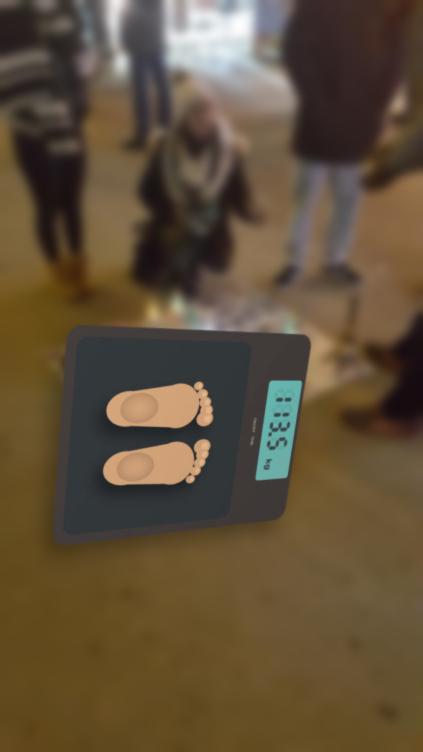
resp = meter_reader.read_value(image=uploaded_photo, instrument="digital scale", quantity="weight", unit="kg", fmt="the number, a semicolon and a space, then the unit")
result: 113.5; kg
